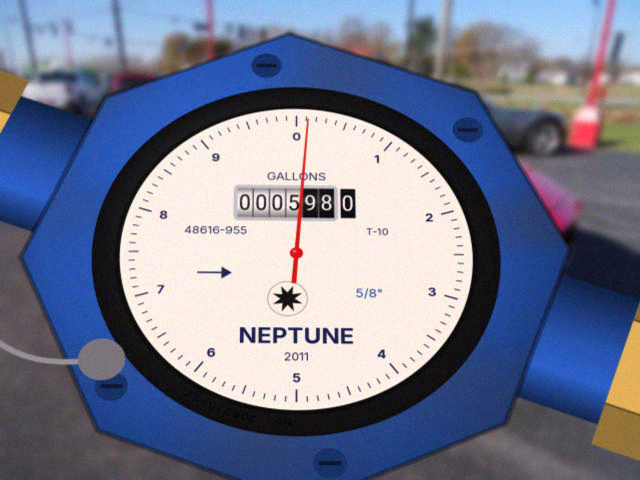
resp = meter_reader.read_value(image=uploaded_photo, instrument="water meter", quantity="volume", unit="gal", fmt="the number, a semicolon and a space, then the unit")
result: 5980.1; gal
